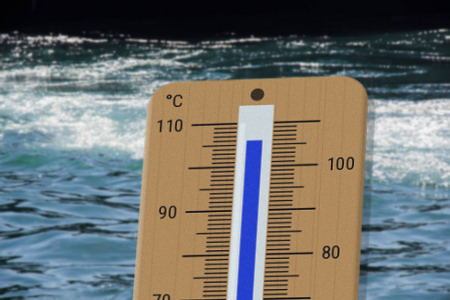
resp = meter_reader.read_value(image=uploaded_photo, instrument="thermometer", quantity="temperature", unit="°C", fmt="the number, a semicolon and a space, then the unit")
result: 106; °C
